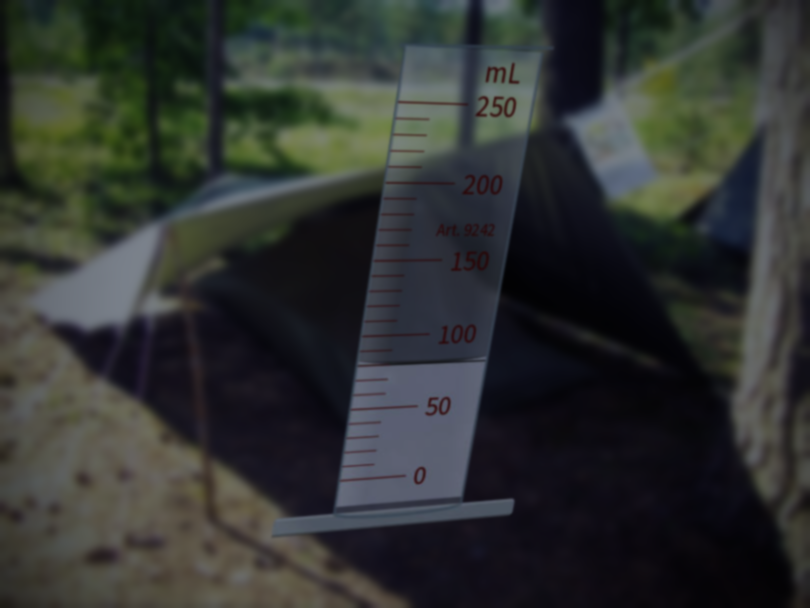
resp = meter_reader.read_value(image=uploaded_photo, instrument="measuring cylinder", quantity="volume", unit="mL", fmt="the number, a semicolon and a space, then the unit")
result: 80; mL
